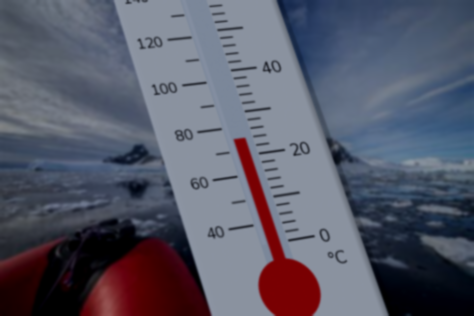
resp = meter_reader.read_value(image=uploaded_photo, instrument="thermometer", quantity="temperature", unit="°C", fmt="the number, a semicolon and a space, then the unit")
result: 24; °C
